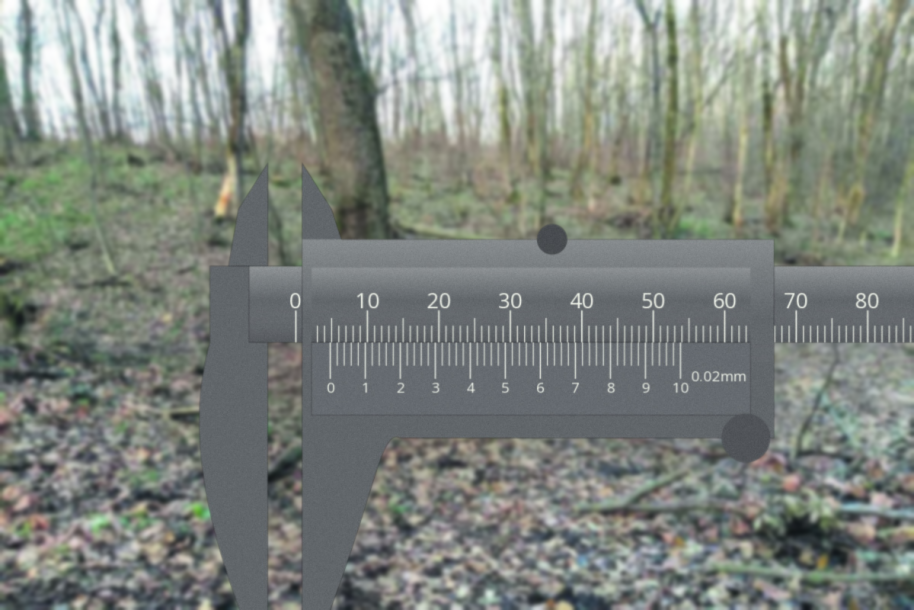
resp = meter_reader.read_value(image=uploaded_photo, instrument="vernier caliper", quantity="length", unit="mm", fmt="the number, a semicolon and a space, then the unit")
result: 4.8; mm
